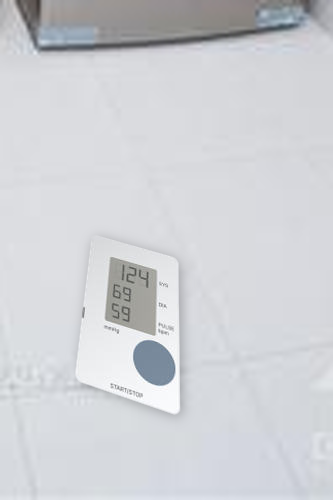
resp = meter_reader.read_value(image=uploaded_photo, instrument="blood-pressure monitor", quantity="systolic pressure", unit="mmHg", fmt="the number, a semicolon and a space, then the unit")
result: 124; mmHg
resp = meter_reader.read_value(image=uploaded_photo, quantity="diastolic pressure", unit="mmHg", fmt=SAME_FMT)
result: 69; mmHg
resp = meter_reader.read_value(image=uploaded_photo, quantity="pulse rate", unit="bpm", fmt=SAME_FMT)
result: 59; bpm
